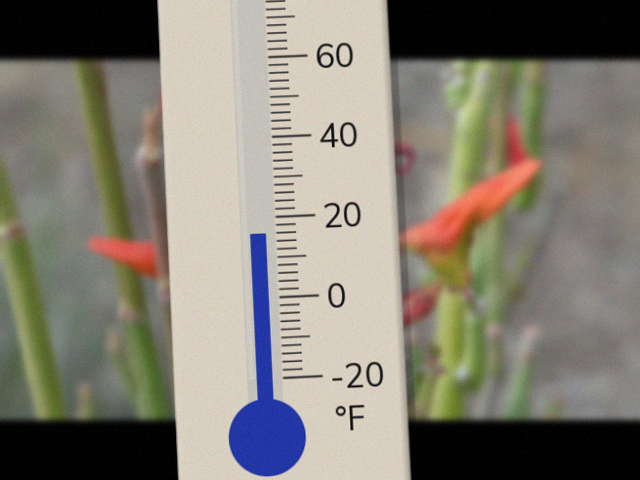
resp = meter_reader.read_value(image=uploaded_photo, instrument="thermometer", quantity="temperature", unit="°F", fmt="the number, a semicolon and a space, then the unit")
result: 16; °F
